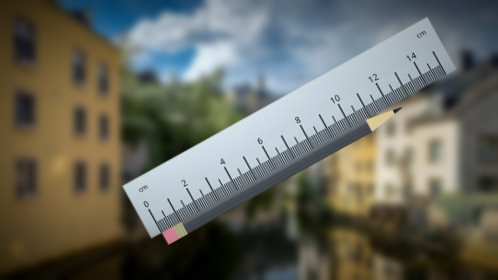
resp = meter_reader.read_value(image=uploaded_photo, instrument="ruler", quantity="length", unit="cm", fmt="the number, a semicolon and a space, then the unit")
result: 12.5; cm
